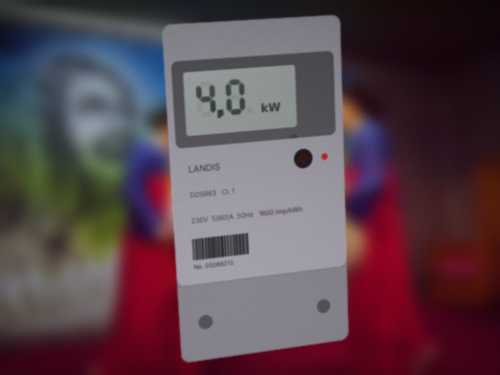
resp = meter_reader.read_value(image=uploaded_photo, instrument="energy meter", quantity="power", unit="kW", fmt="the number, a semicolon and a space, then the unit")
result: 4.0; kW
